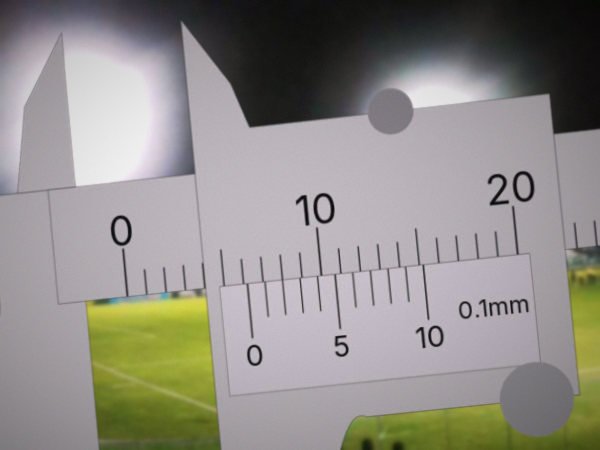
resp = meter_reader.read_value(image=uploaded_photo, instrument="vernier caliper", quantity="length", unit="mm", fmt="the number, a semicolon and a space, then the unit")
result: 6.2; mm
